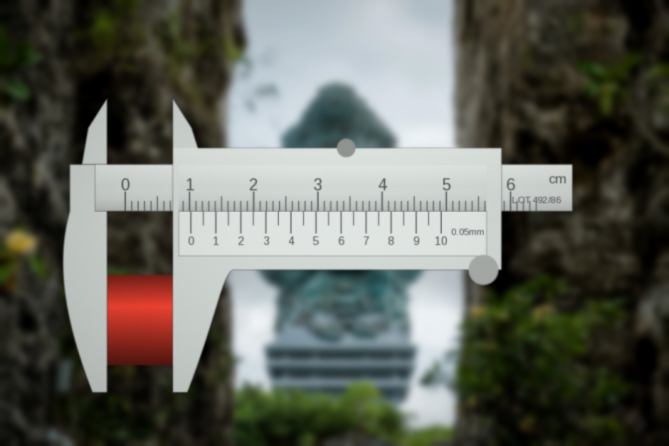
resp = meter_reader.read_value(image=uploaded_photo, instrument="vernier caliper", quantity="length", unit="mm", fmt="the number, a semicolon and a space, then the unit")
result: 10.2; mm
